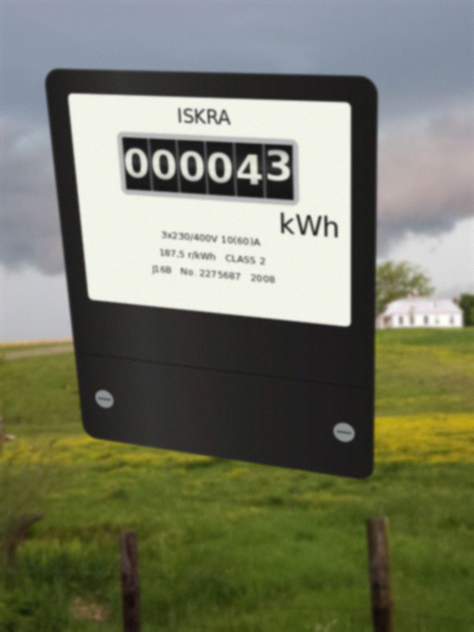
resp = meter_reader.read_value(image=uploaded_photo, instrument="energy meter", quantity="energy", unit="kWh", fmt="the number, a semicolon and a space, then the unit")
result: 43; kWh
